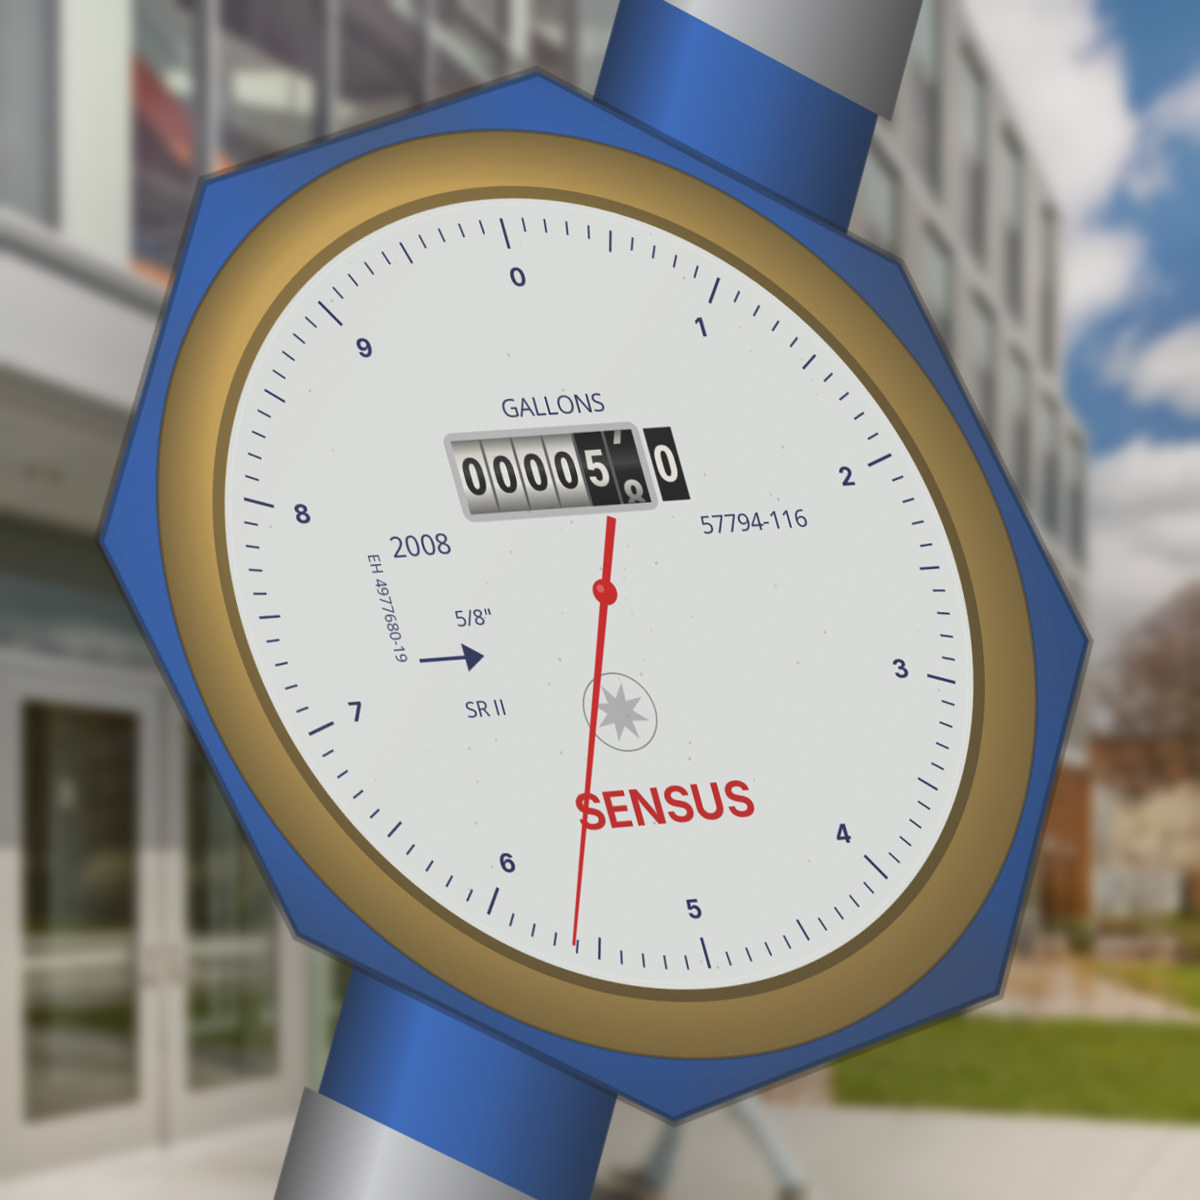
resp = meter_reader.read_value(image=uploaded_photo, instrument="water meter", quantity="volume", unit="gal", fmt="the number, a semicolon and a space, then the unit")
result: 575.6; gal
